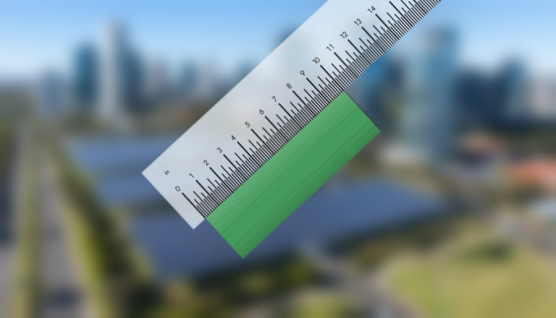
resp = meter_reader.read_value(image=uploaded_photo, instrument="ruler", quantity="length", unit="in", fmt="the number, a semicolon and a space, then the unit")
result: 10; in
